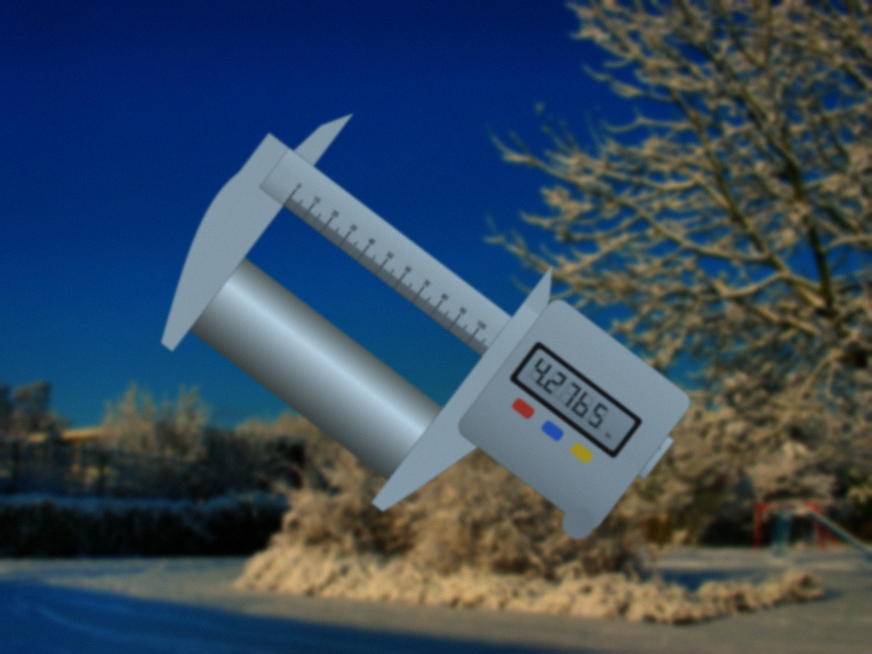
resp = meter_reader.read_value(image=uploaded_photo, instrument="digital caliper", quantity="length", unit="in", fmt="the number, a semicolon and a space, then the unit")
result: 4.2765; in
